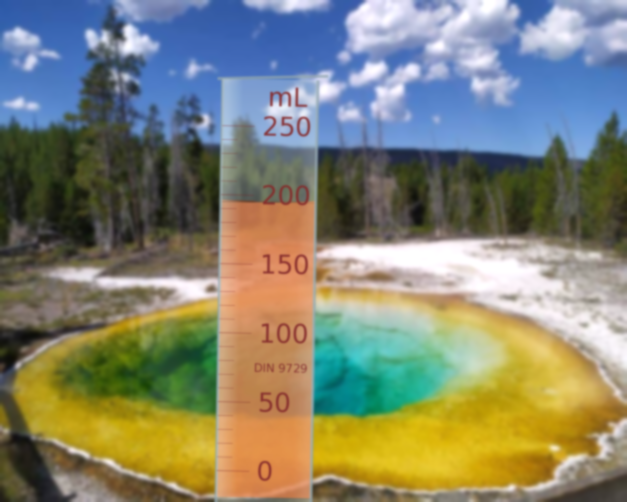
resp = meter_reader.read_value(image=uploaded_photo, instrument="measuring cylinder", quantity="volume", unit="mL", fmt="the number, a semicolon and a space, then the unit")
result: 195; mL
